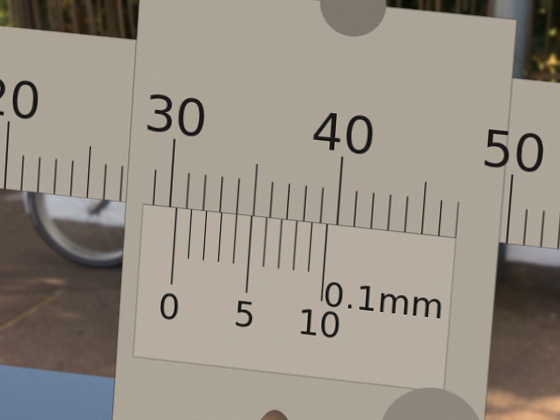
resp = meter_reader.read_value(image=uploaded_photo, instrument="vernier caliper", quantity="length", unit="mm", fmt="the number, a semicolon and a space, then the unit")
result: 30.4; mm
